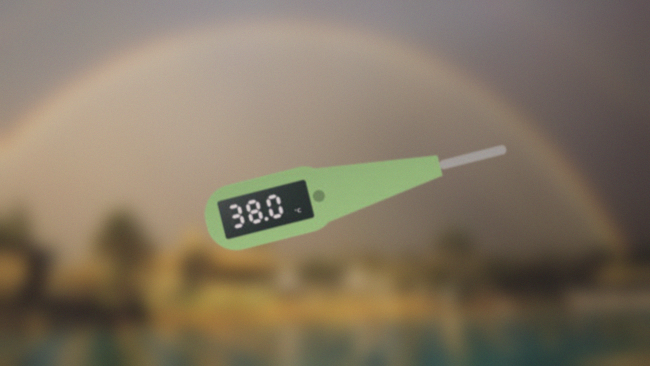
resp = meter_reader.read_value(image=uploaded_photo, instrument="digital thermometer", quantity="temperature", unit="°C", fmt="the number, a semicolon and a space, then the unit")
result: 38.0; °C
